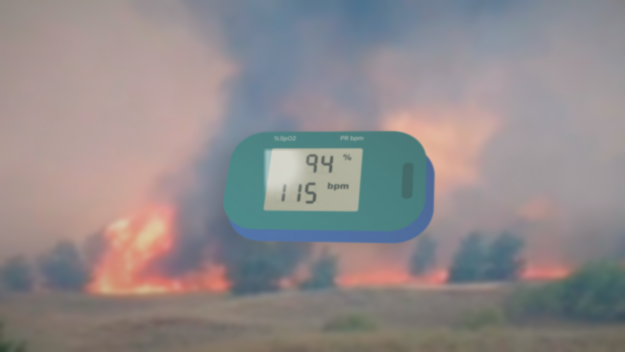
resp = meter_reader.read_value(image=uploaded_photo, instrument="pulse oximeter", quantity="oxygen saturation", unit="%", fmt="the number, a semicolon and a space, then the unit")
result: 94; %
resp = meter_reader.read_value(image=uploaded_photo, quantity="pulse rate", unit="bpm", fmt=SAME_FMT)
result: 115; bpm
